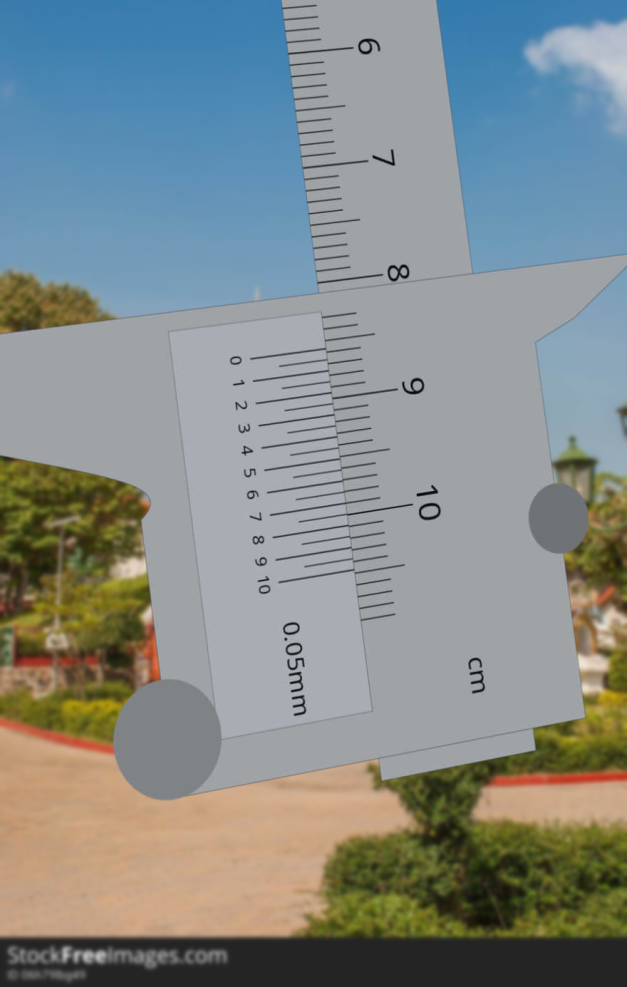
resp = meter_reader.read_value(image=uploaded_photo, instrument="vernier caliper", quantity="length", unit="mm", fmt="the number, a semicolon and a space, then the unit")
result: 85.7; mm
